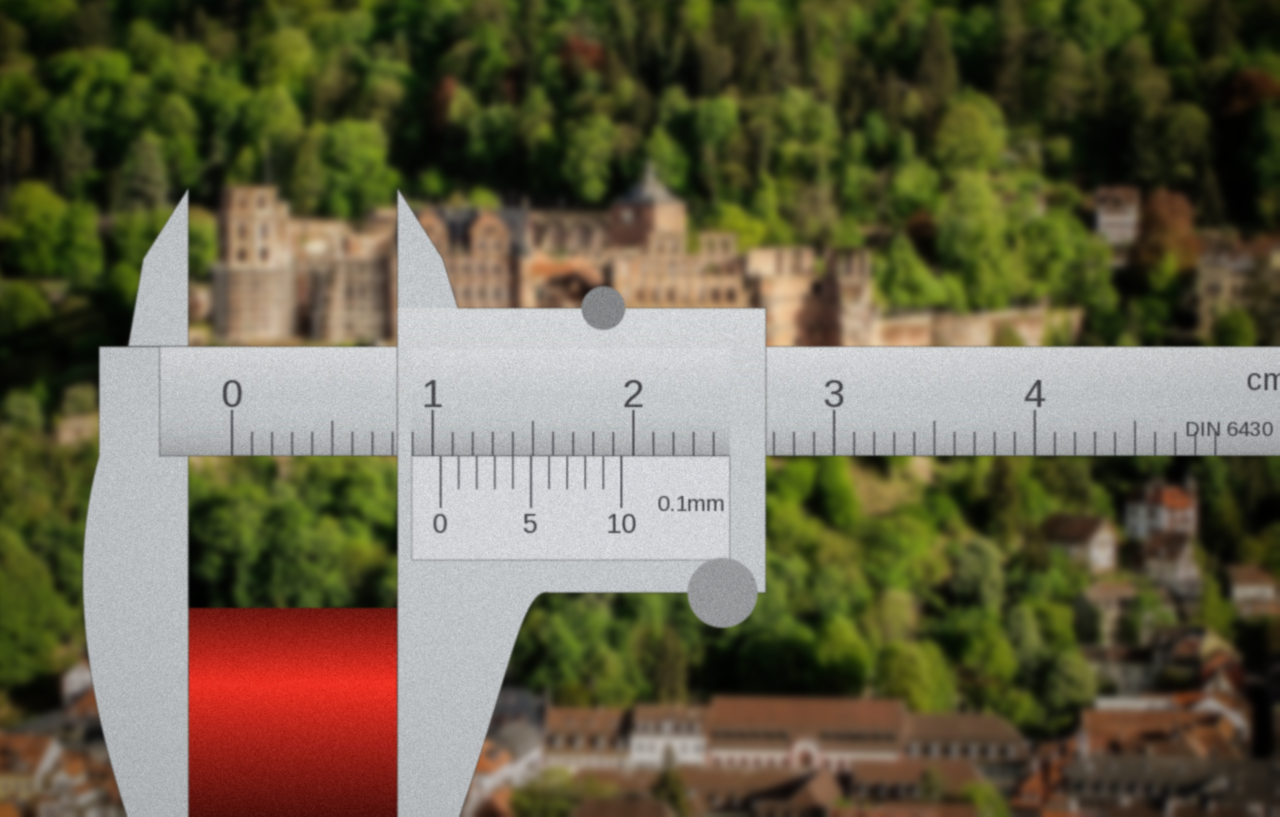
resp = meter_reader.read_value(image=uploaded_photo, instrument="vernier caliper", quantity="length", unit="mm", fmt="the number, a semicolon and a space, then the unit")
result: 10.4; mm
